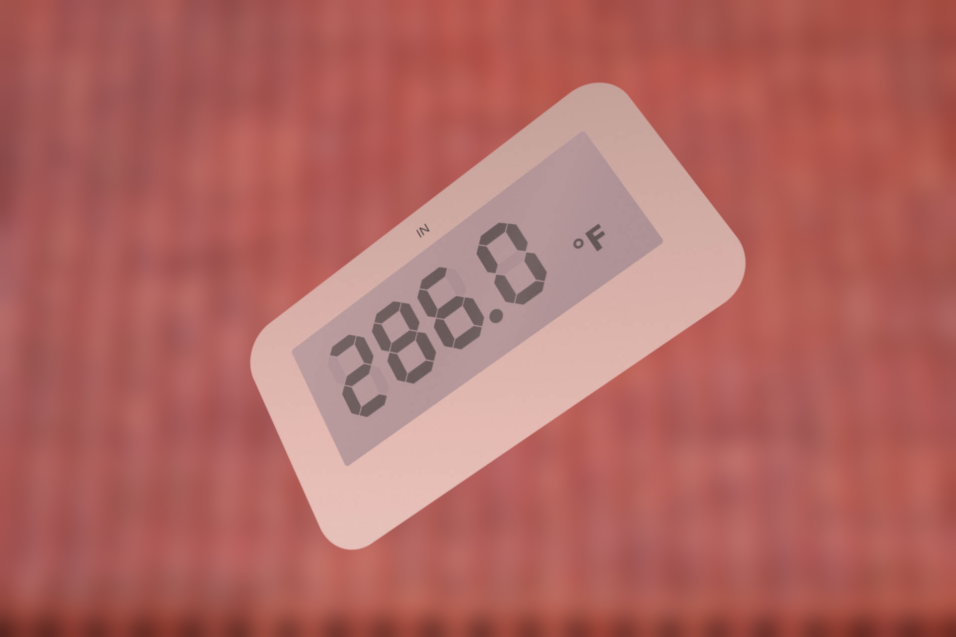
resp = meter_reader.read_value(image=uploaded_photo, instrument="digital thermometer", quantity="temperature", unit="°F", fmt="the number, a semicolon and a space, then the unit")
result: 286.0; °F
